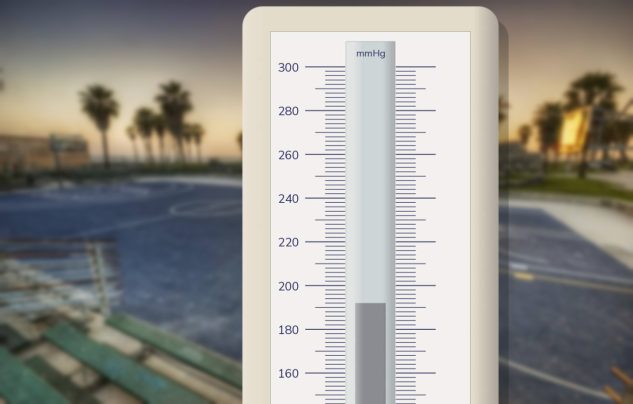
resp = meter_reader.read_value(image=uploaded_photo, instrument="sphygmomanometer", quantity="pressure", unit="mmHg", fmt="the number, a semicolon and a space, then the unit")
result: 192; mmHg
